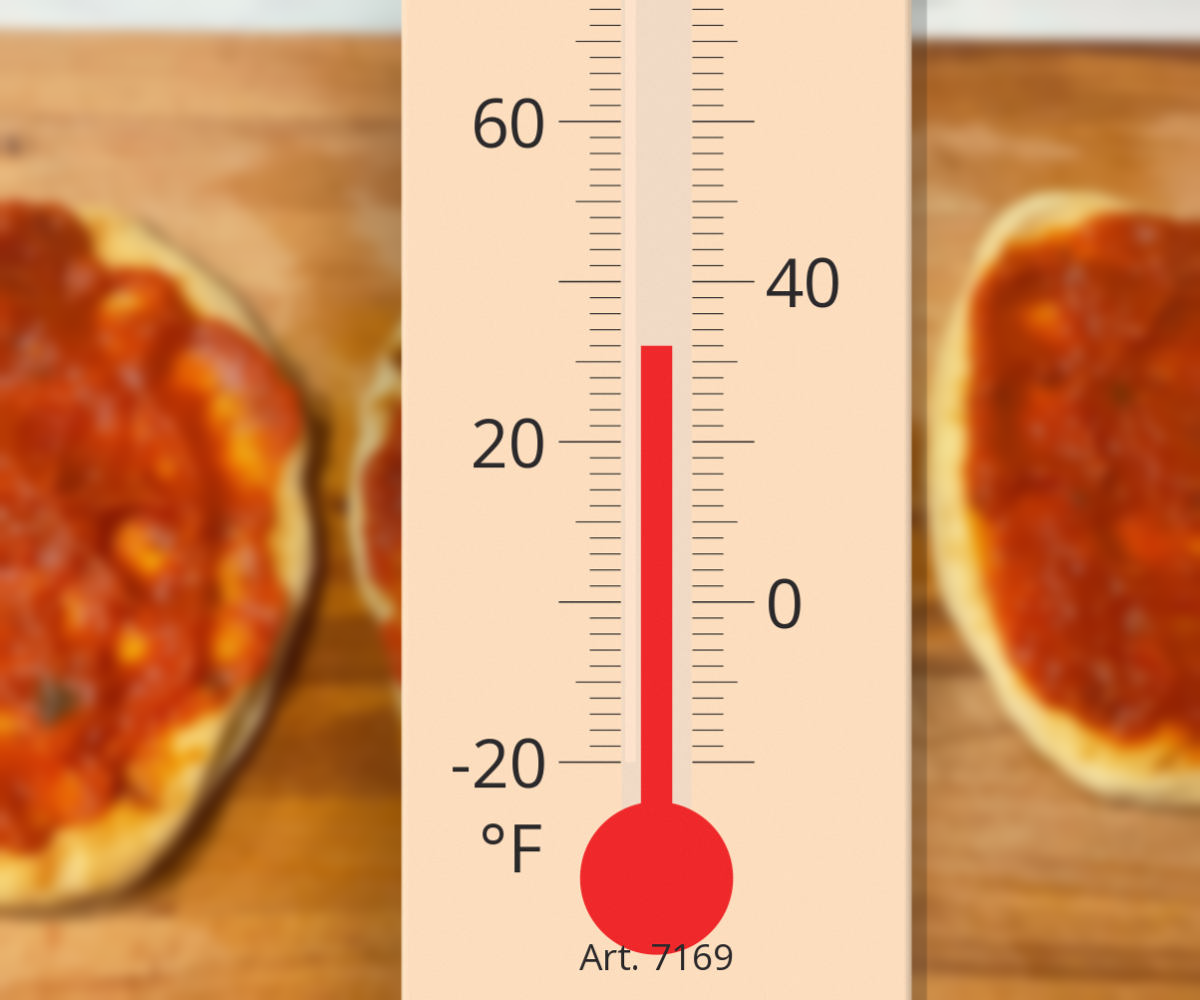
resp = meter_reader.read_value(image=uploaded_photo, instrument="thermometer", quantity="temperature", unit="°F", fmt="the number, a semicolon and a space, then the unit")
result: 32; °F
